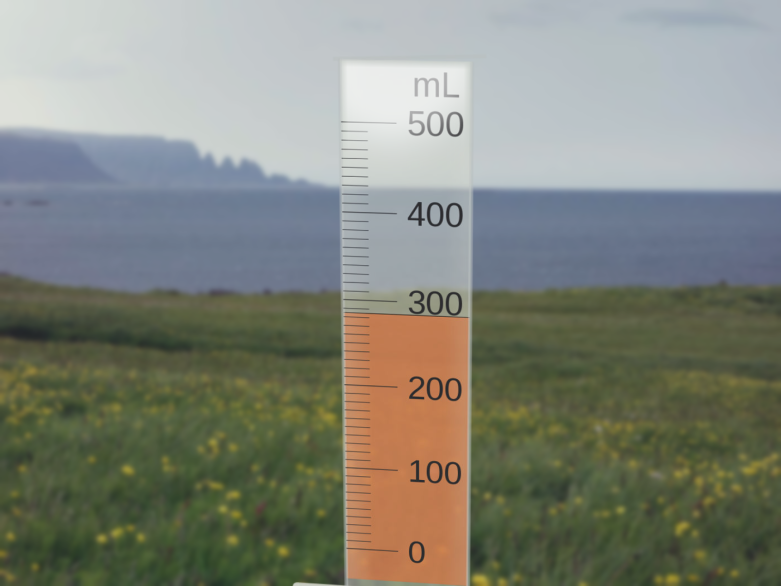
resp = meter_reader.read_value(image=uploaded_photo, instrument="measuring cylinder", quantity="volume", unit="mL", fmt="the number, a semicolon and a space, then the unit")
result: 285; mL
